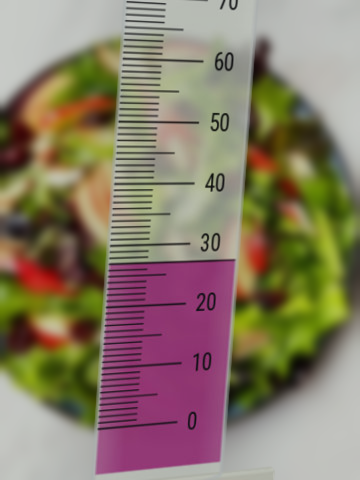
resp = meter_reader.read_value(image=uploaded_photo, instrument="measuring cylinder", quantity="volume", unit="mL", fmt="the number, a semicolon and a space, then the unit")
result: 27; mL
